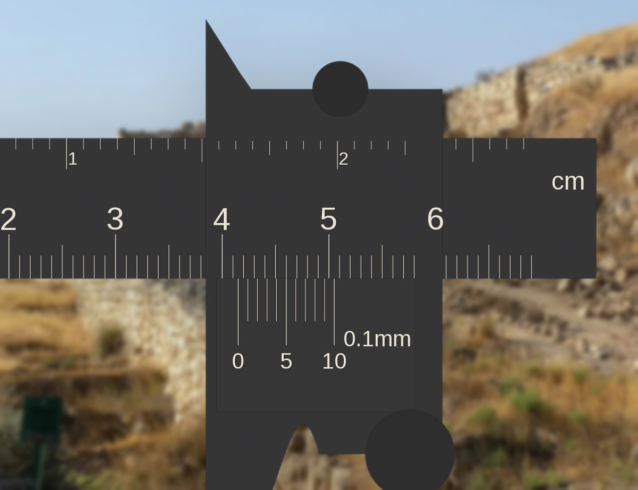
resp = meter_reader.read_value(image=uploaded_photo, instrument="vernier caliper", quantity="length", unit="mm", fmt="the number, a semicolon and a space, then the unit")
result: 41.5; mm
